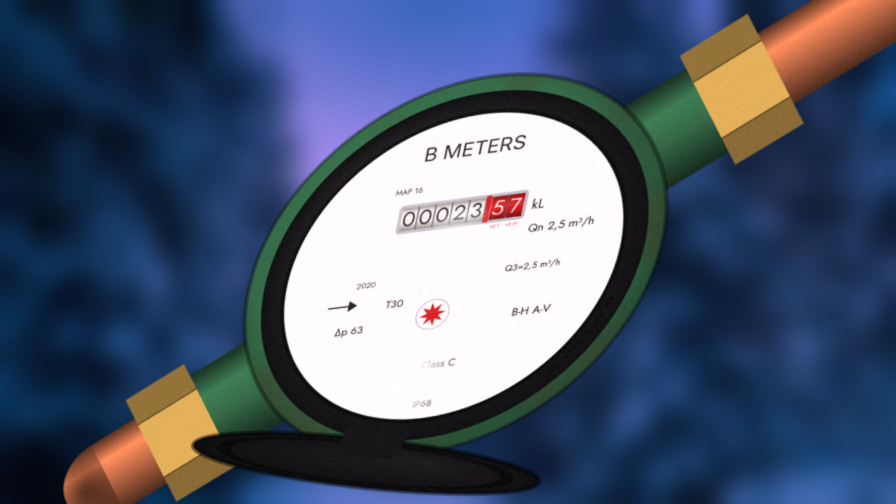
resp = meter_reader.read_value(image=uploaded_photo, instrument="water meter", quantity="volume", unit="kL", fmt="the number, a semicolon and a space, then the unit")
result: 23.57; kL
